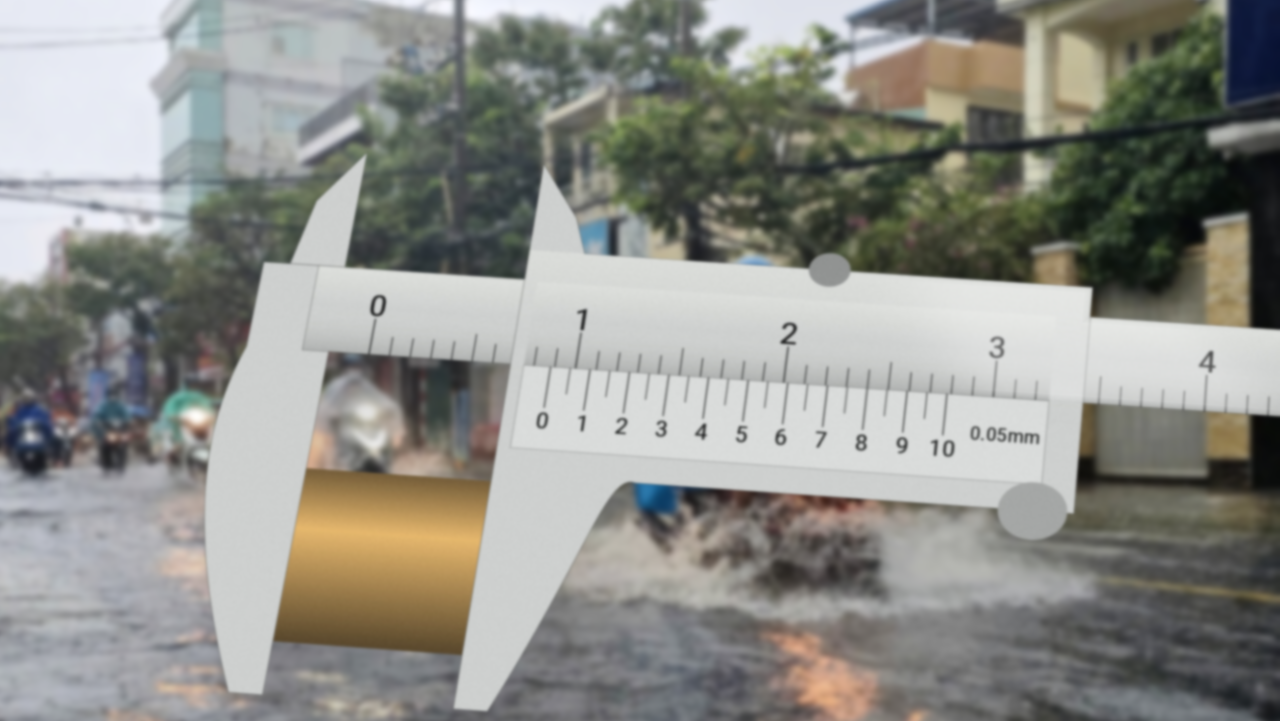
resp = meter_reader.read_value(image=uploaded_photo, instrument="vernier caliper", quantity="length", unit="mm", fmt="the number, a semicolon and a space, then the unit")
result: 8.8; mm
